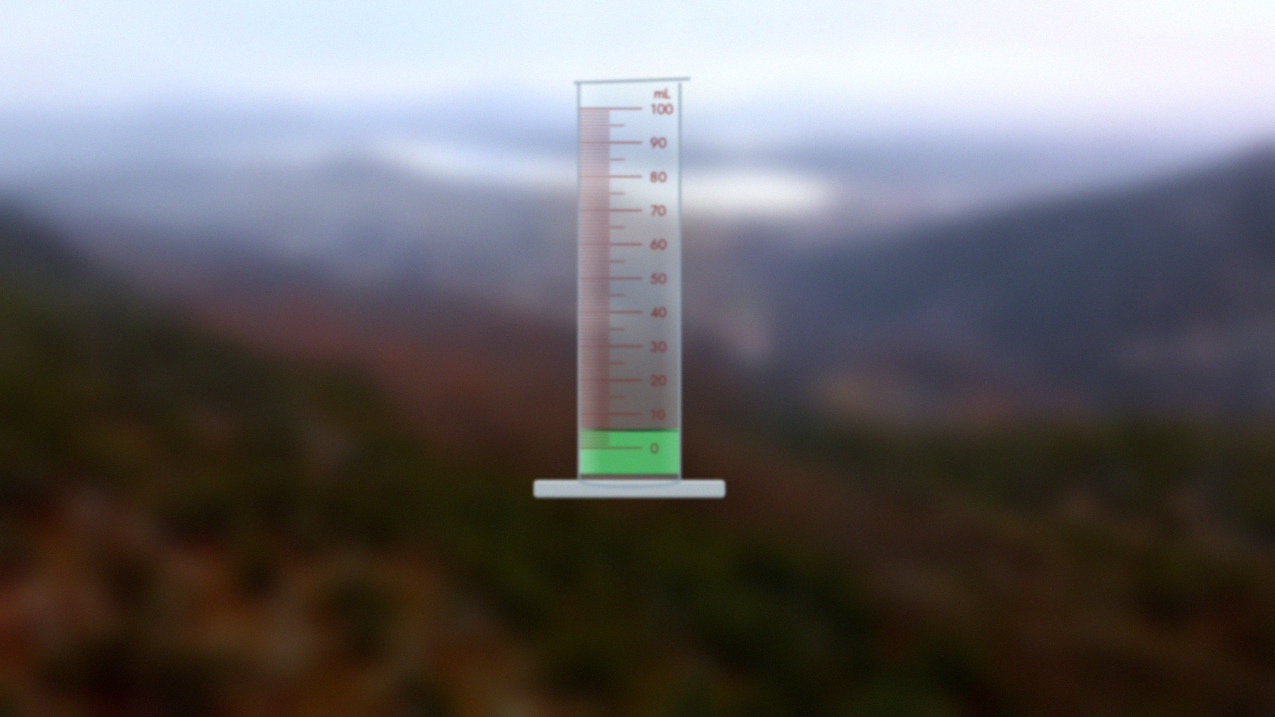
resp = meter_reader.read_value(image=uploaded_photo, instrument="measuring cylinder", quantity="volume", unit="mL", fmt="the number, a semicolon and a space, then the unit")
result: 5; mL
